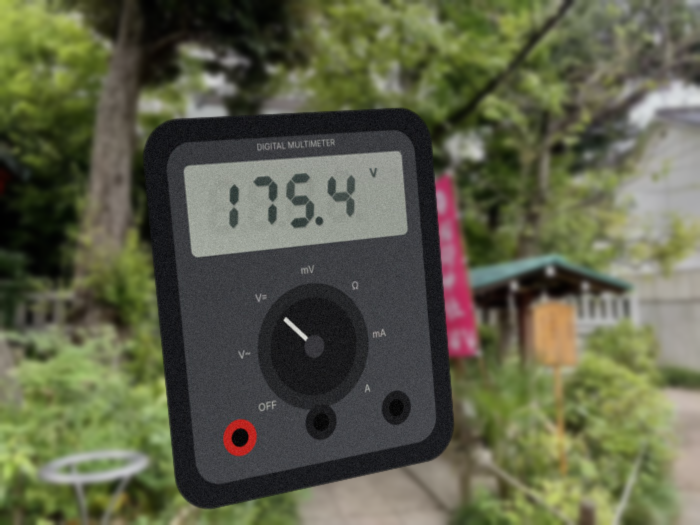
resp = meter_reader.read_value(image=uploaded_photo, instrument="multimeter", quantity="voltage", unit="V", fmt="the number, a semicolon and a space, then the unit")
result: 175.4; V
